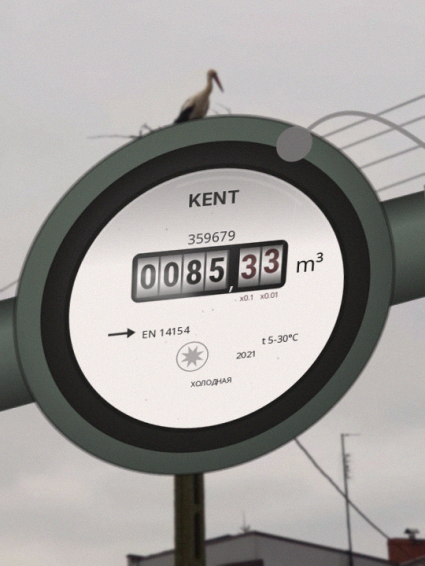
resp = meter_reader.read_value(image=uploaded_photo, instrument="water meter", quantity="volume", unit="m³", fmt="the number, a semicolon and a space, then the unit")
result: 85.33; m³
